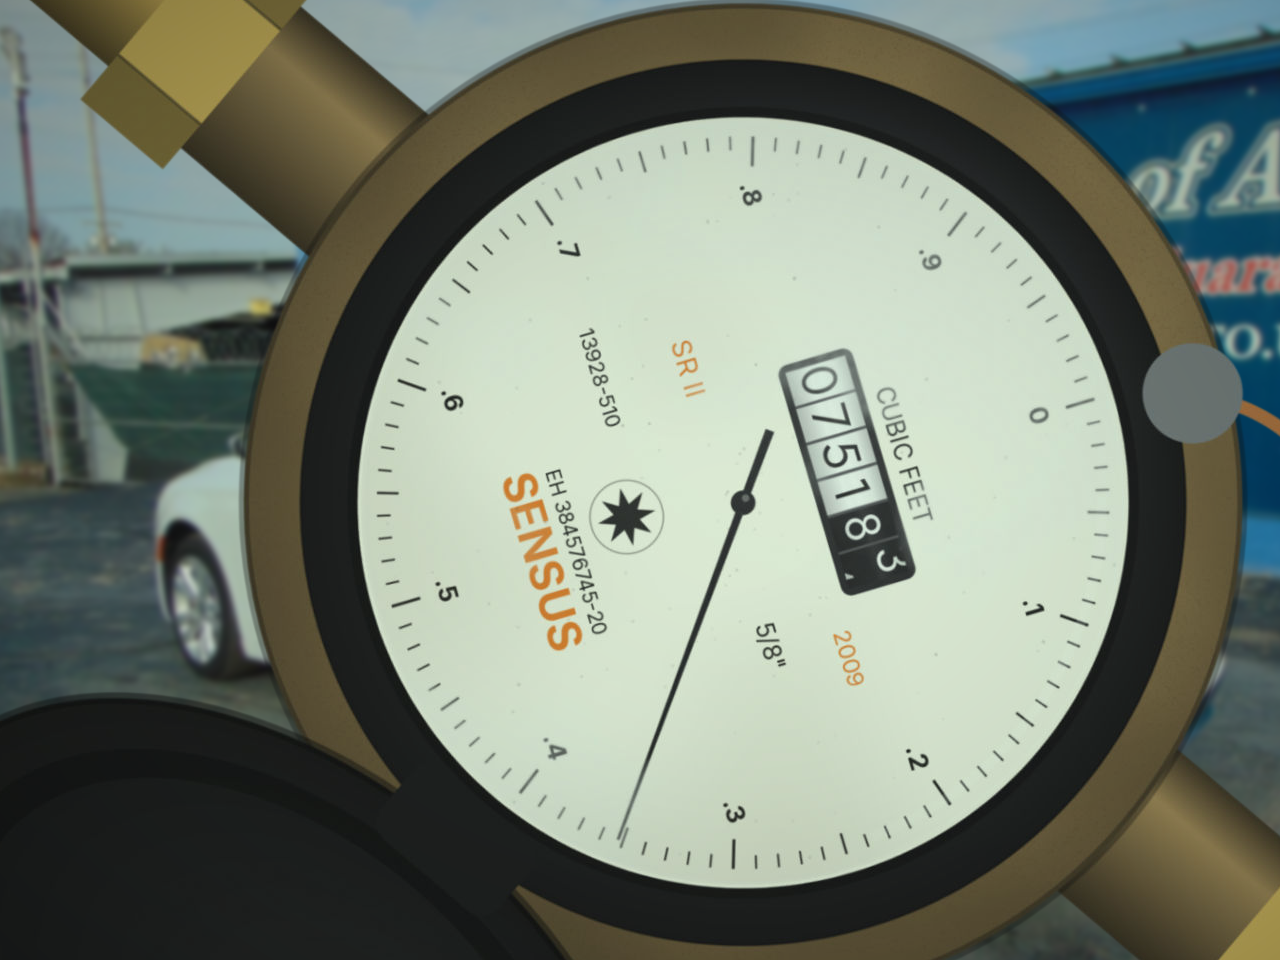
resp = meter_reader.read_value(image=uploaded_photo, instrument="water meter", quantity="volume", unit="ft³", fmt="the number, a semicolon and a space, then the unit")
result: 75183.35; ft³
